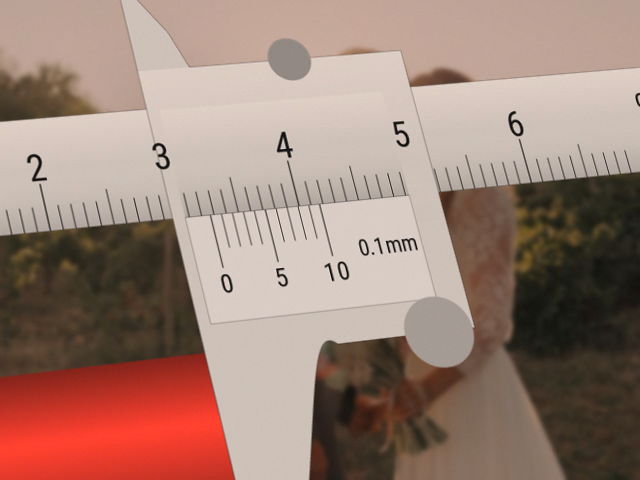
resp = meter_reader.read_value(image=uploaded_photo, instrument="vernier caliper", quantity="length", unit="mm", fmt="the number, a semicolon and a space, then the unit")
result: 32.7; mm
